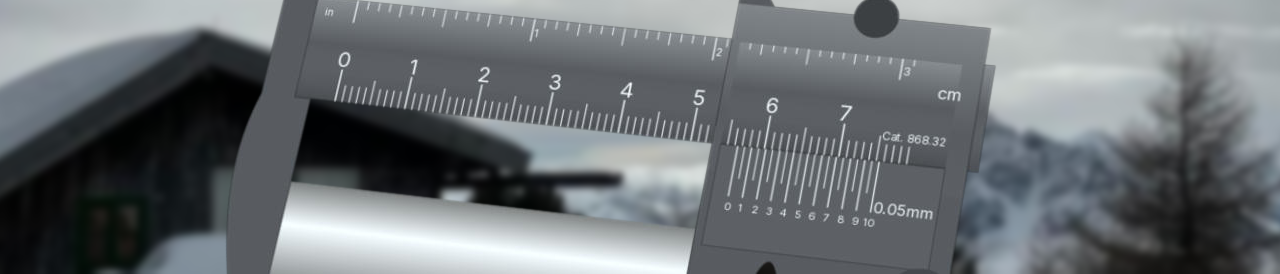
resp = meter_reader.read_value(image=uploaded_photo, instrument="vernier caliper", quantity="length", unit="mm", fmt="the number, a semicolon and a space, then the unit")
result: 56.4; mm
